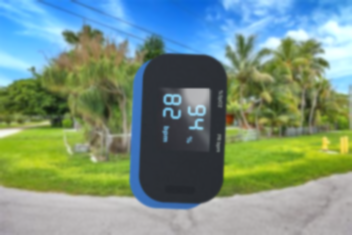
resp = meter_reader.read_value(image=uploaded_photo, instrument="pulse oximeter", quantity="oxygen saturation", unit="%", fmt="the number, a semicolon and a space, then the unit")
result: 94; %
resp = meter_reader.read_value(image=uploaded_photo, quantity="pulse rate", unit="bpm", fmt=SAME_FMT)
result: 82; bpm
